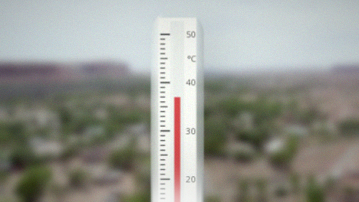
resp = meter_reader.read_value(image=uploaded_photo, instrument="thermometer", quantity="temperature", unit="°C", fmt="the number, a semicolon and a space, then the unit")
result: 37; °C
